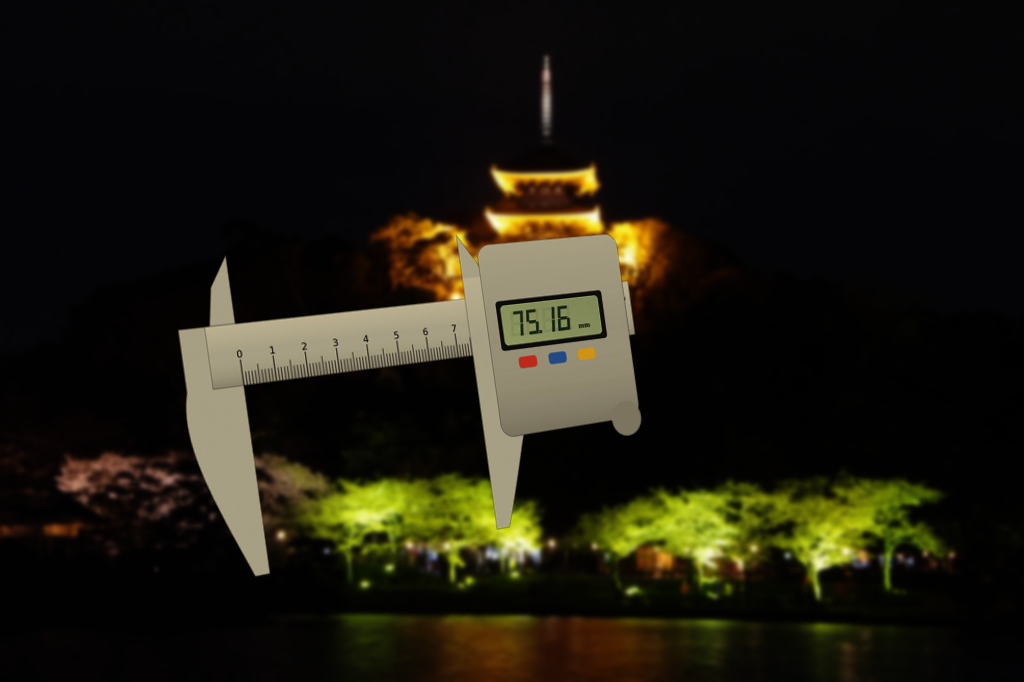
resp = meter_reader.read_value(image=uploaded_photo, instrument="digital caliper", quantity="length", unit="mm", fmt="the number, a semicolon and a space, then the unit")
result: 75.16; mm
